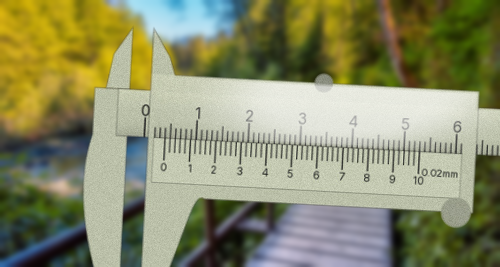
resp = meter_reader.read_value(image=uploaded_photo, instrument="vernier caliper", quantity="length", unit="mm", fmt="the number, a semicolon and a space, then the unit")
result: 4.0; mm
